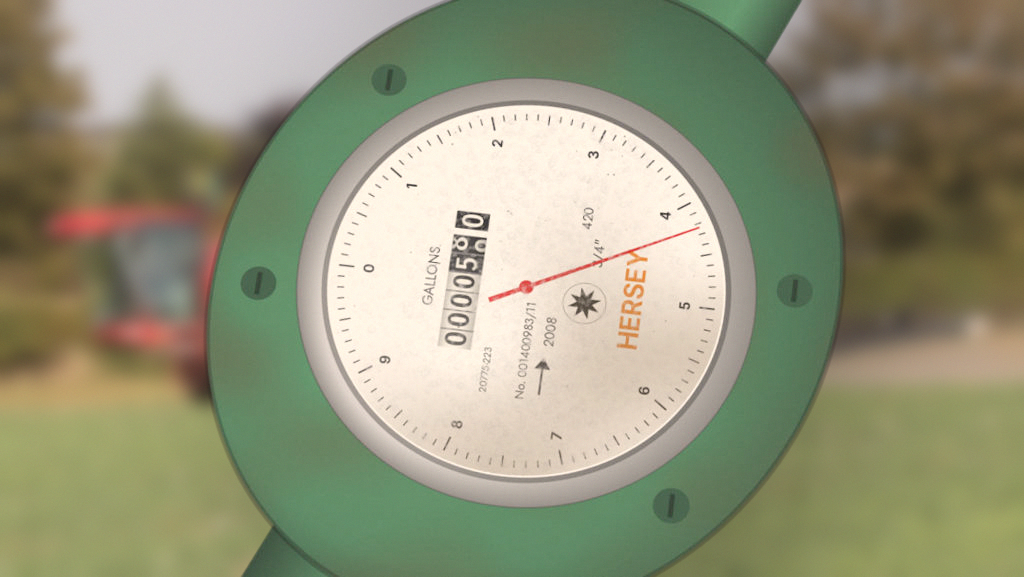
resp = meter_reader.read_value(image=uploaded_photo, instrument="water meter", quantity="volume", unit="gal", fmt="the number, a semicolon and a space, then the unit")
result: 584.2; gal
